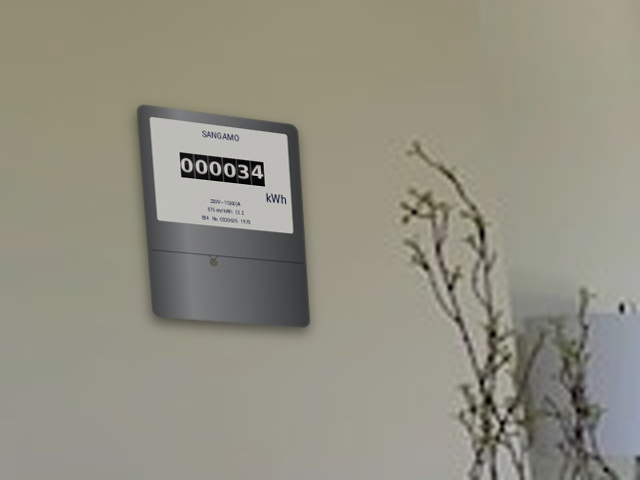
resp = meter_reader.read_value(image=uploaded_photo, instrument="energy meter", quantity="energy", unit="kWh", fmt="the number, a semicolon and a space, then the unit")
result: 34; kWh
